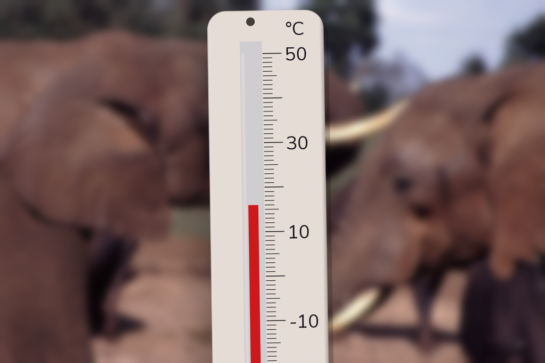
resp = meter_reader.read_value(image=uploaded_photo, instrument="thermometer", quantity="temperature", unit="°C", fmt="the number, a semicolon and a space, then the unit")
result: 16; °C
